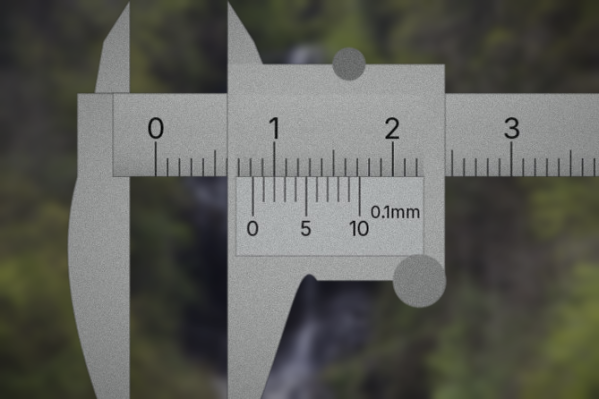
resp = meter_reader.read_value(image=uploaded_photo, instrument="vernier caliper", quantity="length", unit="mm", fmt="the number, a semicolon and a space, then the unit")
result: 8.2; mm
